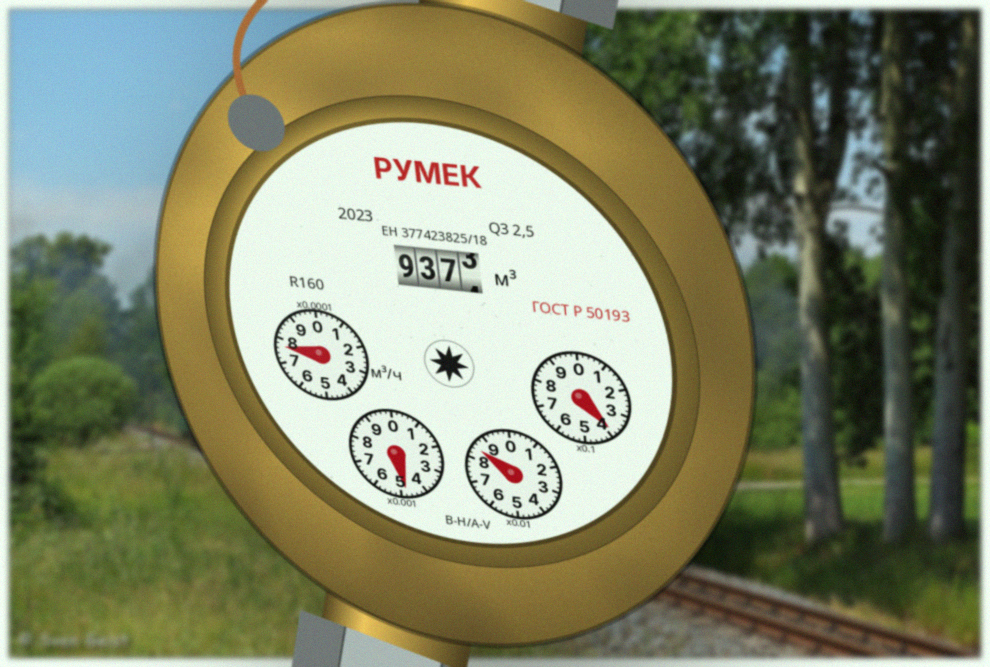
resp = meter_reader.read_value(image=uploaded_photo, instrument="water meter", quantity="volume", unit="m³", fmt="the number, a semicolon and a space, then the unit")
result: 9373.3847; m³
